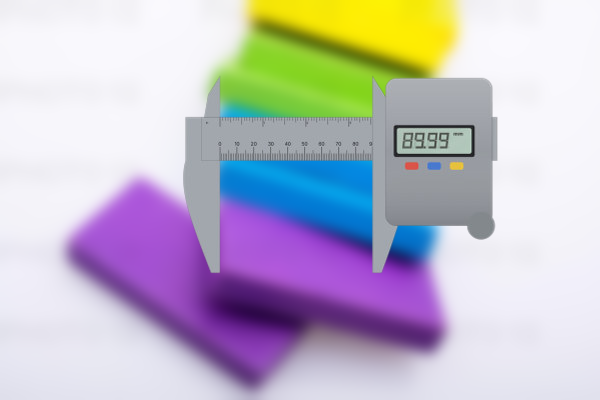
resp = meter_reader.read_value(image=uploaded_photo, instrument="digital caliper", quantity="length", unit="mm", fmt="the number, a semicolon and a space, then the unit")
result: 89.99; mm
